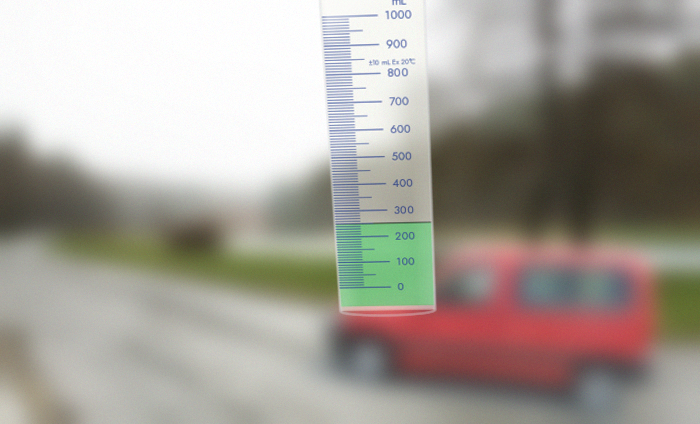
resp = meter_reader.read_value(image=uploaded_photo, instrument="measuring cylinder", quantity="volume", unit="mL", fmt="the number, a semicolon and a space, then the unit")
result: 250; mL
